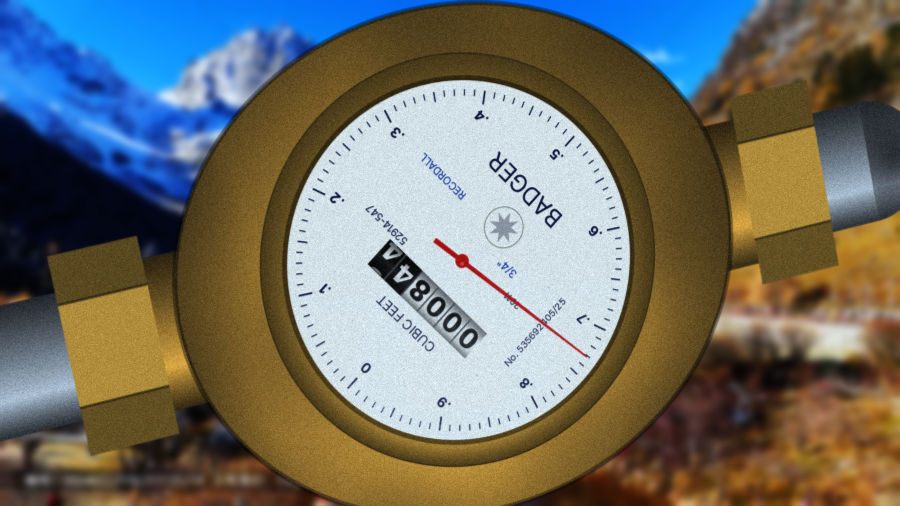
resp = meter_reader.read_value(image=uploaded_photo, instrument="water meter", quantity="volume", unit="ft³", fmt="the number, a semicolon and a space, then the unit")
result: 843.73; ft³
